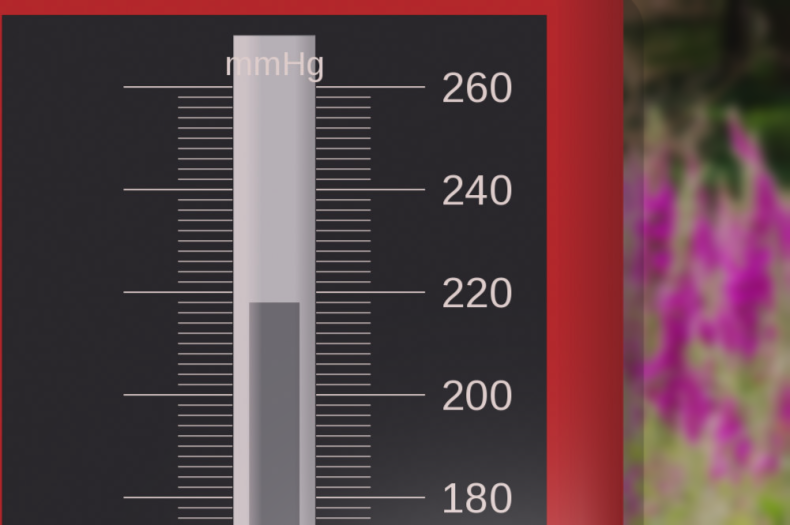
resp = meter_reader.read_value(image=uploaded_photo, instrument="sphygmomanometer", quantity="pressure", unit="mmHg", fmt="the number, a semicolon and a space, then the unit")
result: 218; mmHg
